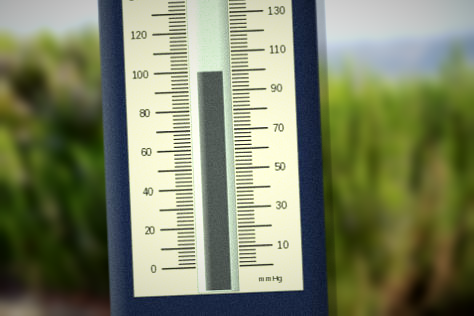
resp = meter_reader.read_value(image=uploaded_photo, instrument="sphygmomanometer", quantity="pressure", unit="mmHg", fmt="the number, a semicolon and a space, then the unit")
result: 100; mmHg
